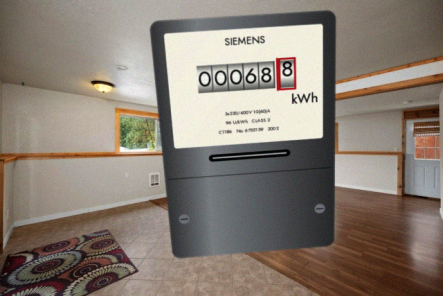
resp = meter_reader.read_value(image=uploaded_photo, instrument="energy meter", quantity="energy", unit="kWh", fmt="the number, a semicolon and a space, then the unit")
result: 68.8; kWh
